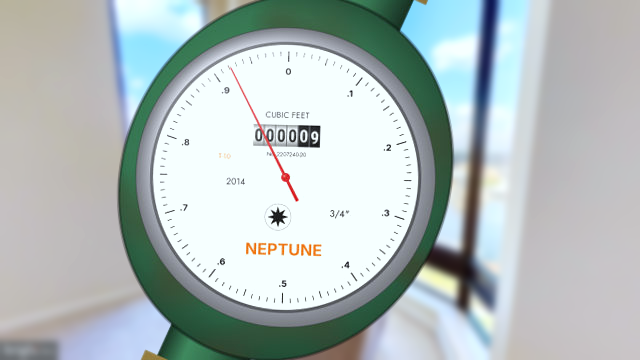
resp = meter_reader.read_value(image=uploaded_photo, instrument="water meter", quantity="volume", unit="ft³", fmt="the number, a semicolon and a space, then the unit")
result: 8.92; ft³
